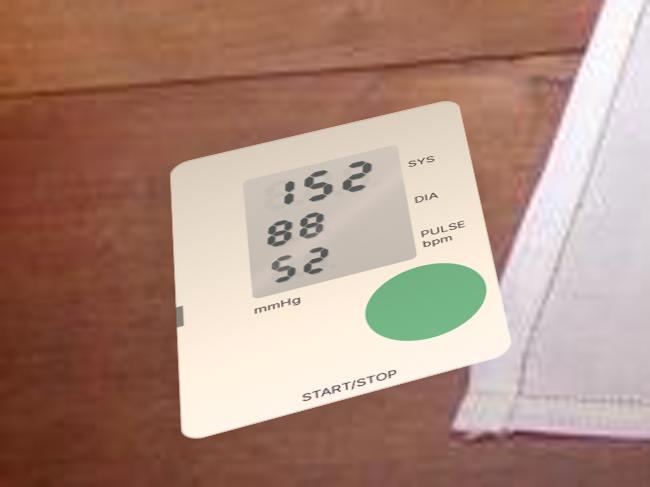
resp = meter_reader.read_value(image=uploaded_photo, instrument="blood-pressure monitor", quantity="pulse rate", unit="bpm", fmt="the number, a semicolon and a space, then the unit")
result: 52; bpm
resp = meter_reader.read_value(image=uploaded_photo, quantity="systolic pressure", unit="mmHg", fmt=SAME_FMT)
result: 152; mmHg
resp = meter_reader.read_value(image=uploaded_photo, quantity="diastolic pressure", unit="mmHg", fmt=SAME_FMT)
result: 88; mmHg
